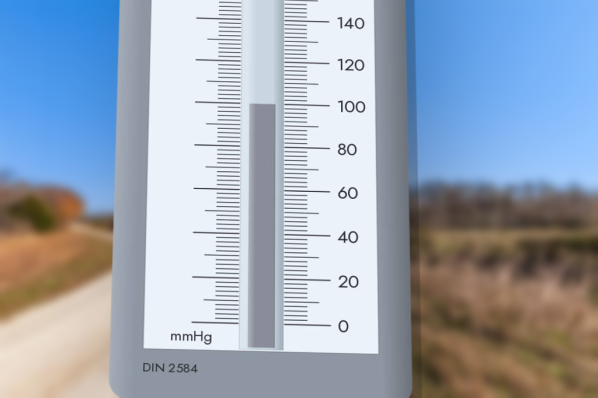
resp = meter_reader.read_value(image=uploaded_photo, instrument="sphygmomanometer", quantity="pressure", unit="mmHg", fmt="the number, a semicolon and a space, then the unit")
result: 100; mmHg
